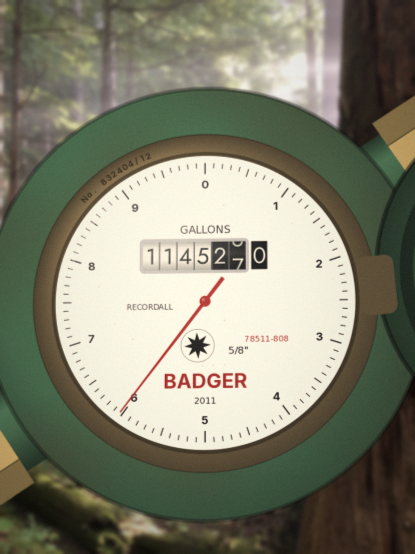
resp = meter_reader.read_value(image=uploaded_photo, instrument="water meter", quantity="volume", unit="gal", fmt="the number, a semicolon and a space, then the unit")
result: 1145266.0; gal
